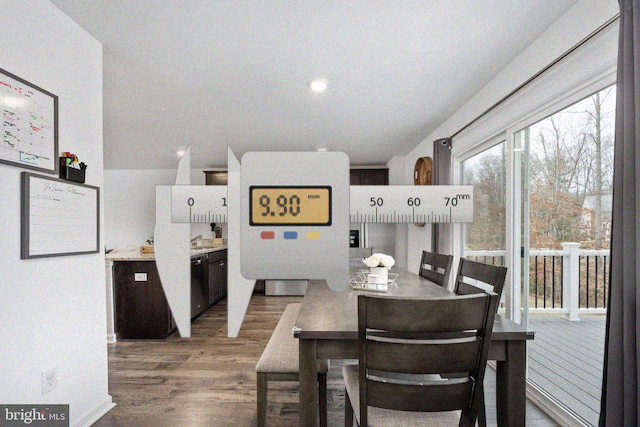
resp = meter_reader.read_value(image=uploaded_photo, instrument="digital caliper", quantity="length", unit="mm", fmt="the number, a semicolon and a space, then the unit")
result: 9.90; mm
